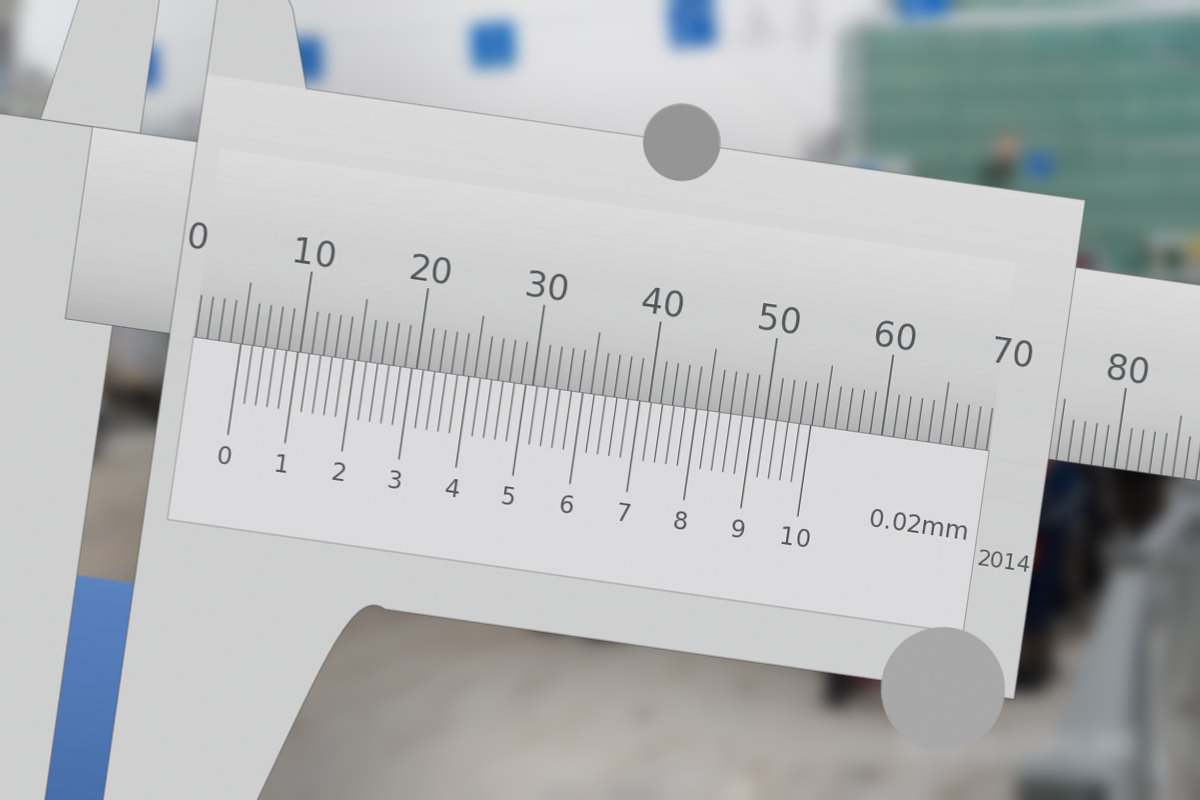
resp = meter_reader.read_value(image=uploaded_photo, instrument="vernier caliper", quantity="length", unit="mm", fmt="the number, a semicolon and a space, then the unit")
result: 4.9; mm
